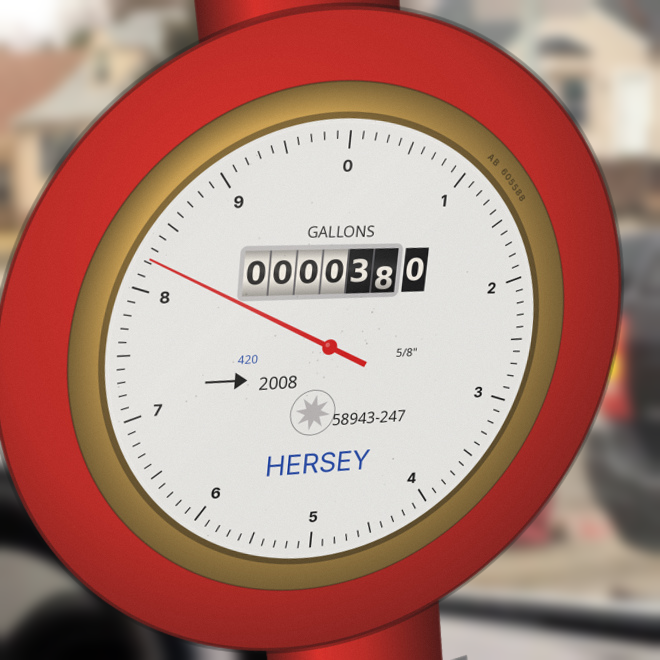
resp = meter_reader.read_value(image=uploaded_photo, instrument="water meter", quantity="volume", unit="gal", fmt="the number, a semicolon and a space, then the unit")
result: 378.2; gal
